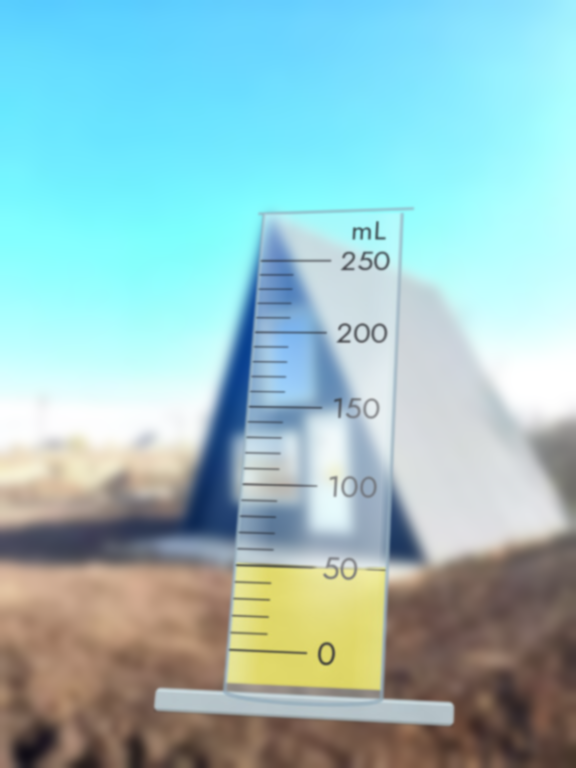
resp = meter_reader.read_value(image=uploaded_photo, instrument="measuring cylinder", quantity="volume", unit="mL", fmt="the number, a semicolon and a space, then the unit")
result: 50; mL
